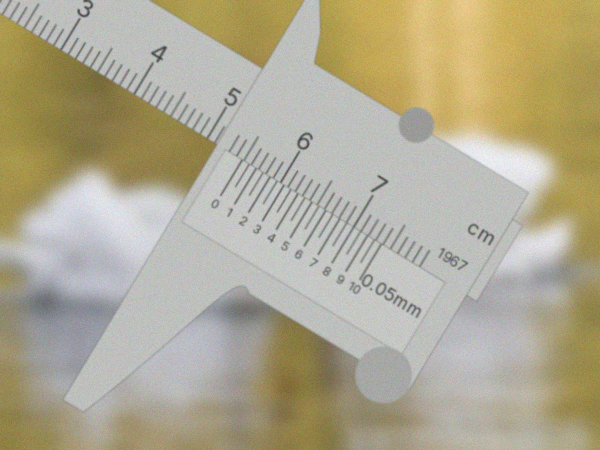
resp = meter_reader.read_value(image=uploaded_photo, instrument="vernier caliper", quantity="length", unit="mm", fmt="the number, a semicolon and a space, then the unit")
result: 54.8; mm
